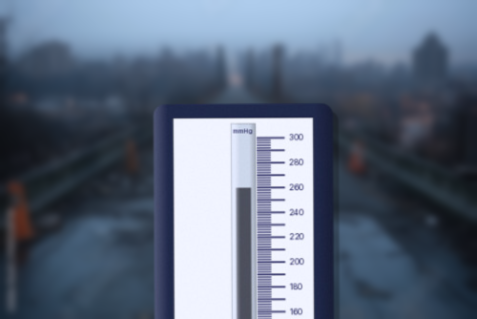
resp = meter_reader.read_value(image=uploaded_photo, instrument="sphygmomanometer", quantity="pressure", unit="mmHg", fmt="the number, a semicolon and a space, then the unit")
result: 260; mmHg
